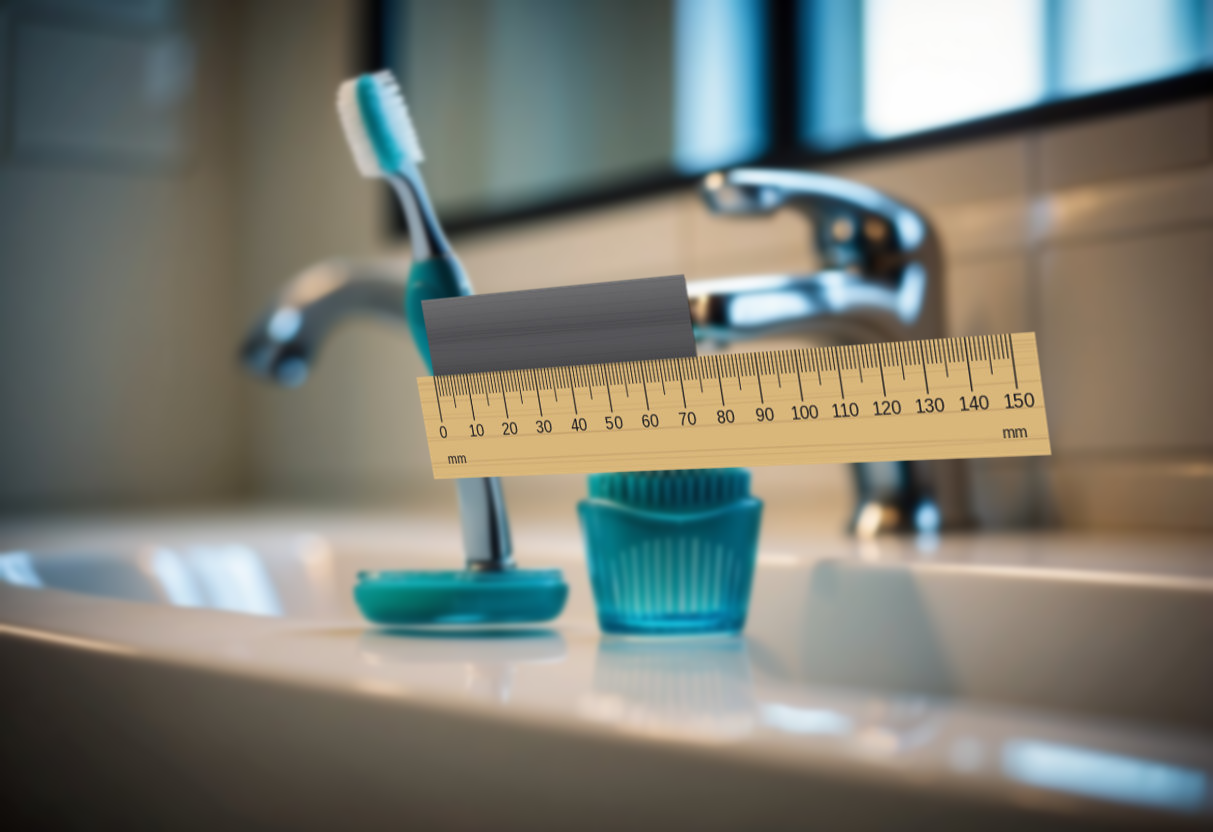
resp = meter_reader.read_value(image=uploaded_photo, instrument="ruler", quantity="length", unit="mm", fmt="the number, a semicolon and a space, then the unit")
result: 75; mm
